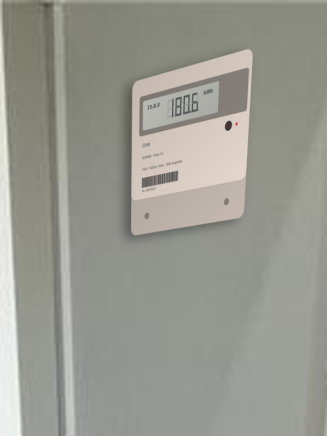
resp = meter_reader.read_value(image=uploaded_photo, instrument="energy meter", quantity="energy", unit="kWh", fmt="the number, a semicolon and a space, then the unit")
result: 180.6; kWh
